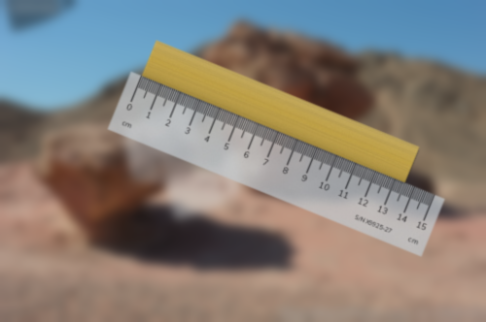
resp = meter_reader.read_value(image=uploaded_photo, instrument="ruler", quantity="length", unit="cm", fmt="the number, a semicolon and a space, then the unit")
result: 13.5; cm
